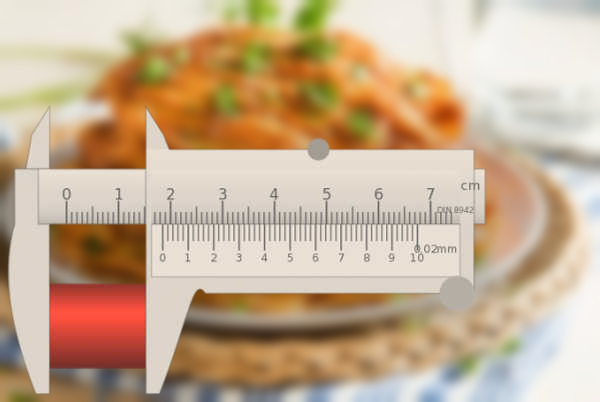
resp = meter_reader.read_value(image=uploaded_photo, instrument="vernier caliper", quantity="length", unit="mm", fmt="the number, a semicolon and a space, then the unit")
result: 18.5; mm
